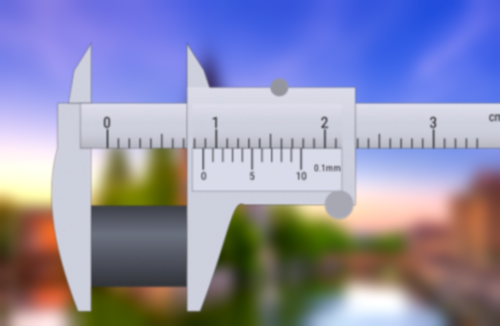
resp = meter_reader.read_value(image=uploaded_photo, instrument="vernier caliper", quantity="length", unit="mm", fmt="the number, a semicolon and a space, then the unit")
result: 8.8; mm
